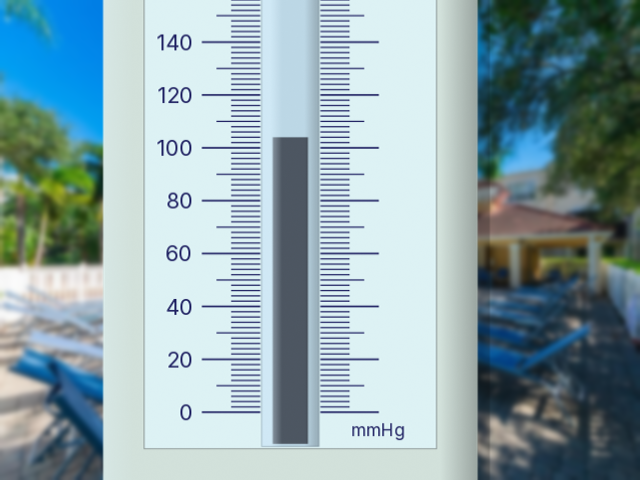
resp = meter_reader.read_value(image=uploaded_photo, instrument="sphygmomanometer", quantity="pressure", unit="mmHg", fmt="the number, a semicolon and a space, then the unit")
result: 104; mmHg
